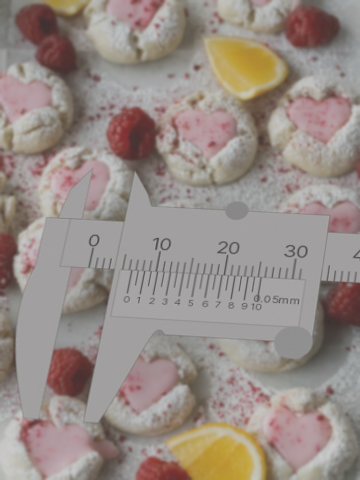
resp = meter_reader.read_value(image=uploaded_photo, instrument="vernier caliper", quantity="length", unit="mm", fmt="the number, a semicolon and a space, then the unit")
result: 6.4; mm
